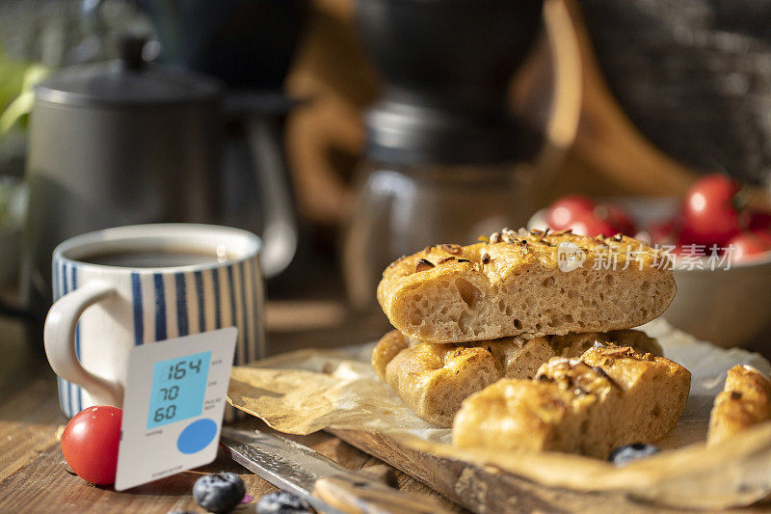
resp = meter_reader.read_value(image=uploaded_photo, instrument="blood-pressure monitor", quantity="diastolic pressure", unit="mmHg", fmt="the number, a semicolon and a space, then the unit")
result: 70; mmHg
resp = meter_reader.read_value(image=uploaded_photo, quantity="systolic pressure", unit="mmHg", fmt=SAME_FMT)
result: 164; mmHg
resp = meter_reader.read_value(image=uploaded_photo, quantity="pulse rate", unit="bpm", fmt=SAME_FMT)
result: 60; bpm
